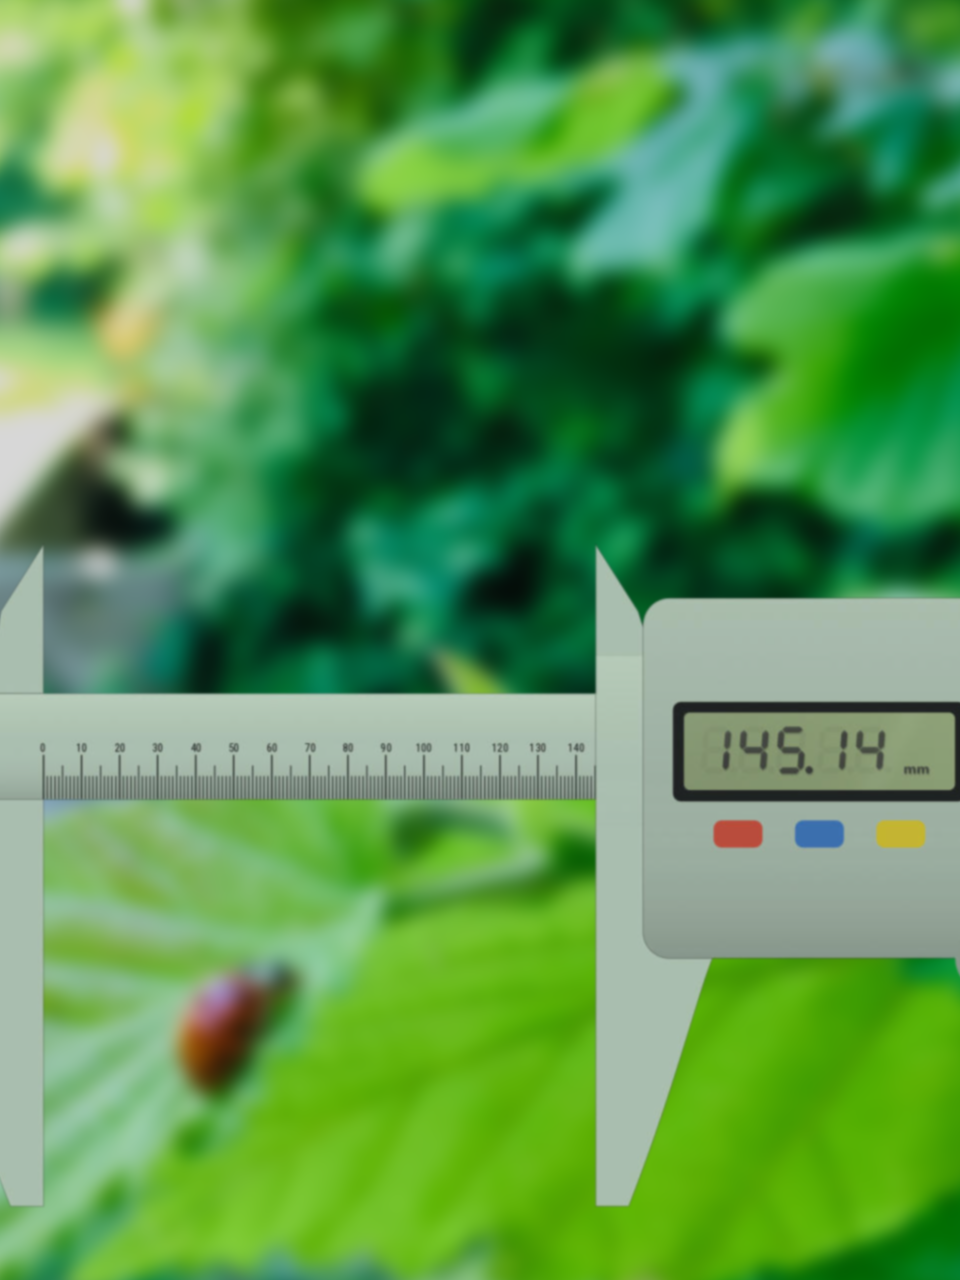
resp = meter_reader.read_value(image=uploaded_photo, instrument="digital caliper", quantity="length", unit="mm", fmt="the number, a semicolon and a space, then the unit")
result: 145.14; mm
